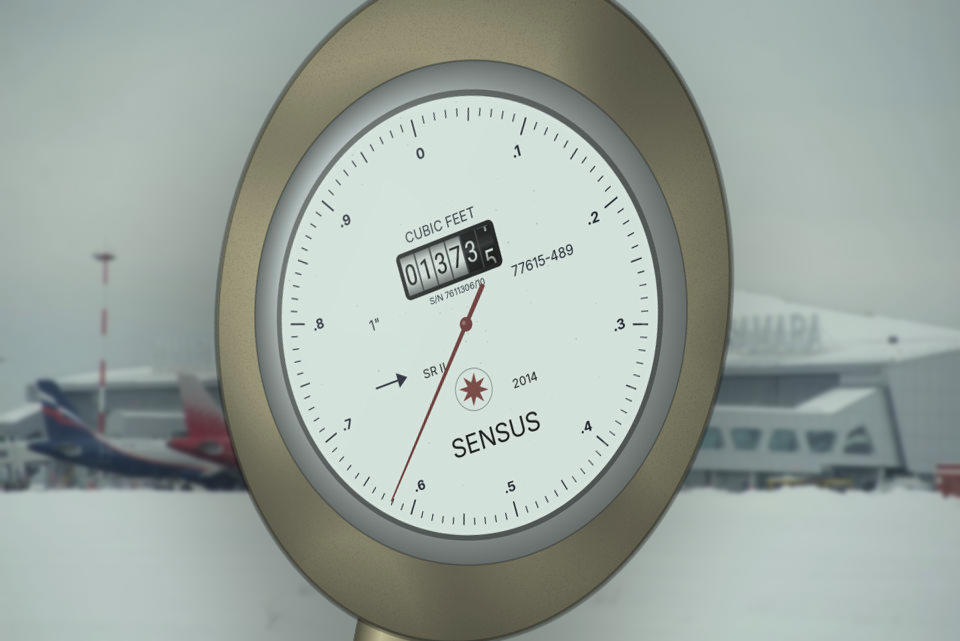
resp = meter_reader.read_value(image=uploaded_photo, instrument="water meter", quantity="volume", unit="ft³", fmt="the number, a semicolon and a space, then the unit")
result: 13734.62; ft³
